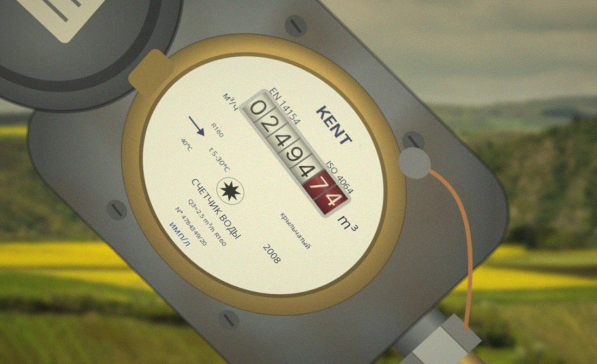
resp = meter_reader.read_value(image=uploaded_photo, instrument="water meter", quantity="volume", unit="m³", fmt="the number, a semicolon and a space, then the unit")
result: 2494.74; m³
